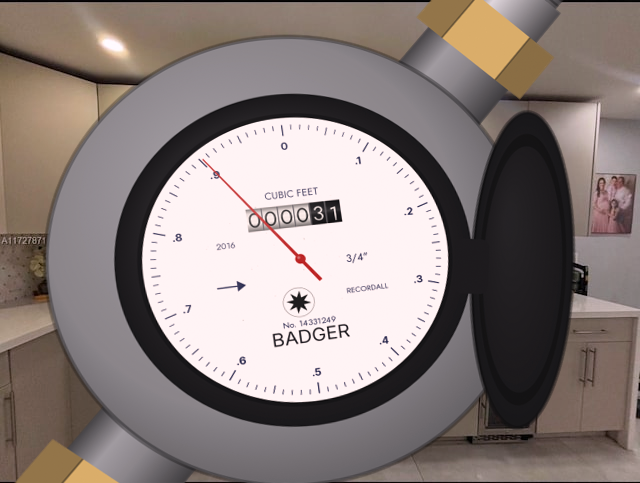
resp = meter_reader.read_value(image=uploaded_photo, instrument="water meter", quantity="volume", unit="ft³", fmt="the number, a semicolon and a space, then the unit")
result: 30.90; ft³
